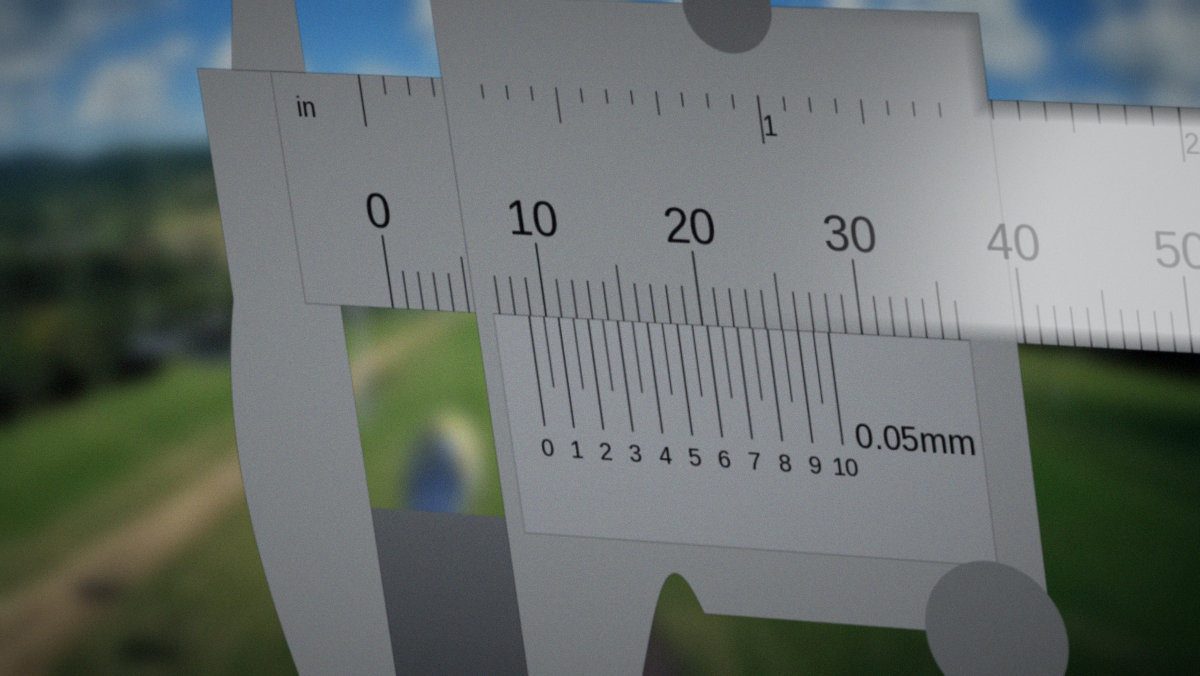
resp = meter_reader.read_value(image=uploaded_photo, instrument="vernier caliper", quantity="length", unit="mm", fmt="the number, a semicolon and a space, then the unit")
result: 8.9; mm
